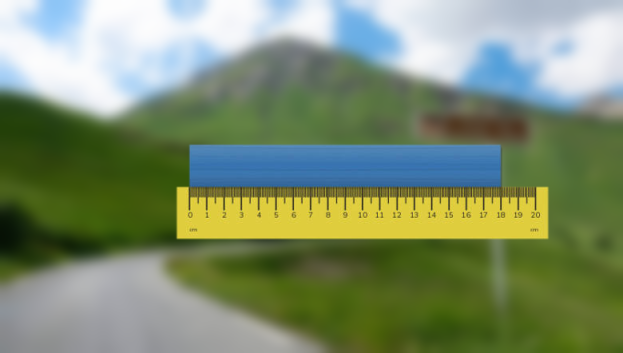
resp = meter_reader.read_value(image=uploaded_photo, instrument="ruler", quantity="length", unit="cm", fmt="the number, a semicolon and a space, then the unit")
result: 18; cm
